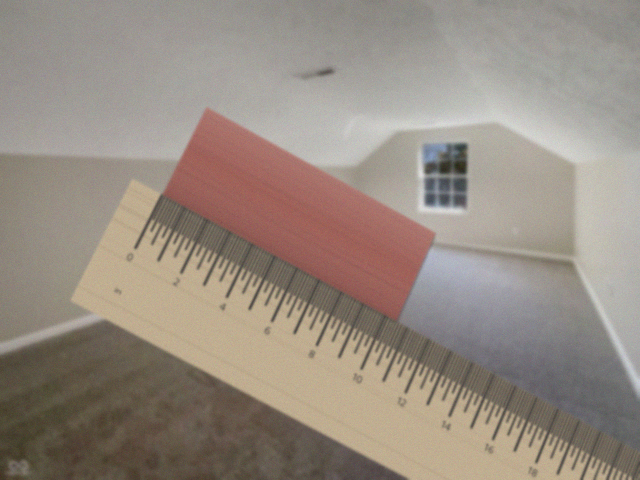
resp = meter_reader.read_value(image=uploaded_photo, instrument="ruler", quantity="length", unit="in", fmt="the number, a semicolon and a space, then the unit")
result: 10.5; in
